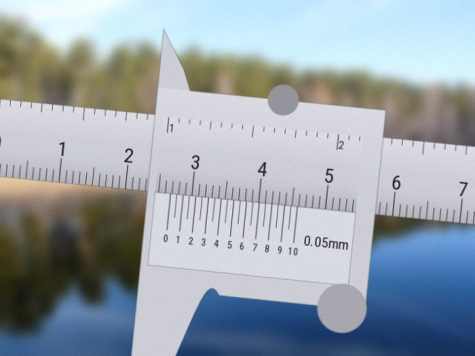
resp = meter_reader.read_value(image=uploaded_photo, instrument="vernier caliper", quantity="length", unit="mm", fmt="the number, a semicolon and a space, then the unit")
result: 26.8; mm
